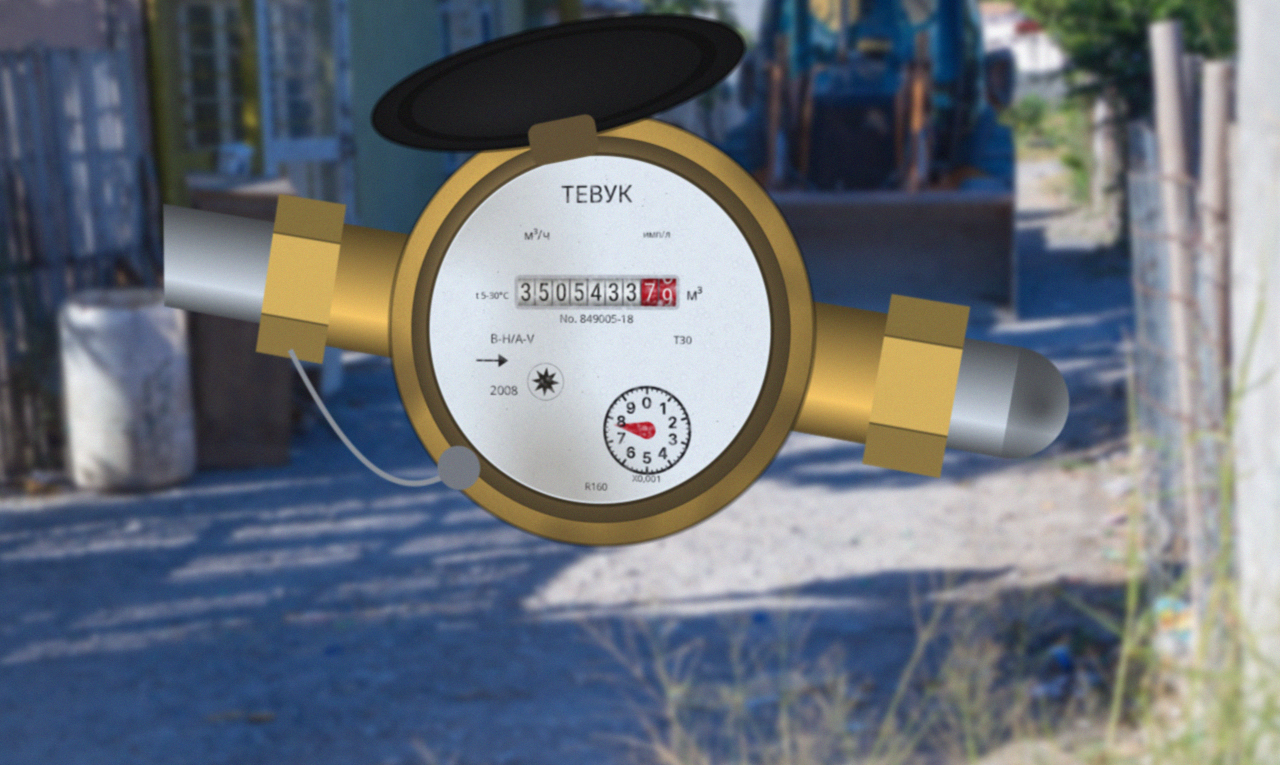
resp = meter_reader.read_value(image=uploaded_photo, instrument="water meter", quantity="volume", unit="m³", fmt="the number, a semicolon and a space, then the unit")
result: 3505433.787; m³
